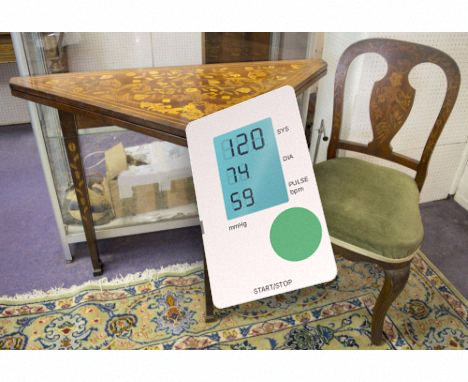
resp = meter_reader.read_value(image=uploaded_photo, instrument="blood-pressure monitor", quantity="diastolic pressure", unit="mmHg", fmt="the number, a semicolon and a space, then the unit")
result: 74; mmHg
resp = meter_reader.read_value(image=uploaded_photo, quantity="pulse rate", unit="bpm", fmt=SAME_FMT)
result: 59; bpm
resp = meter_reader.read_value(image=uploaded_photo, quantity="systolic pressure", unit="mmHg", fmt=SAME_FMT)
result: 120; mmHg
